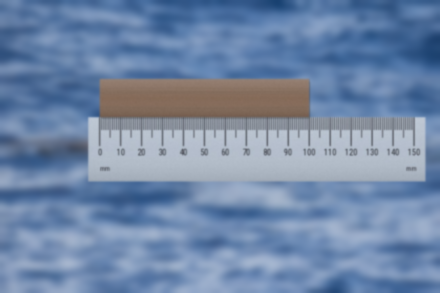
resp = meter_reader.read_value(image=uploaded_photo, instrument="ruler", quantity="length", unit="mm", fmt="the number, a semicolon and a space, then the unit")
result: 100; mm
